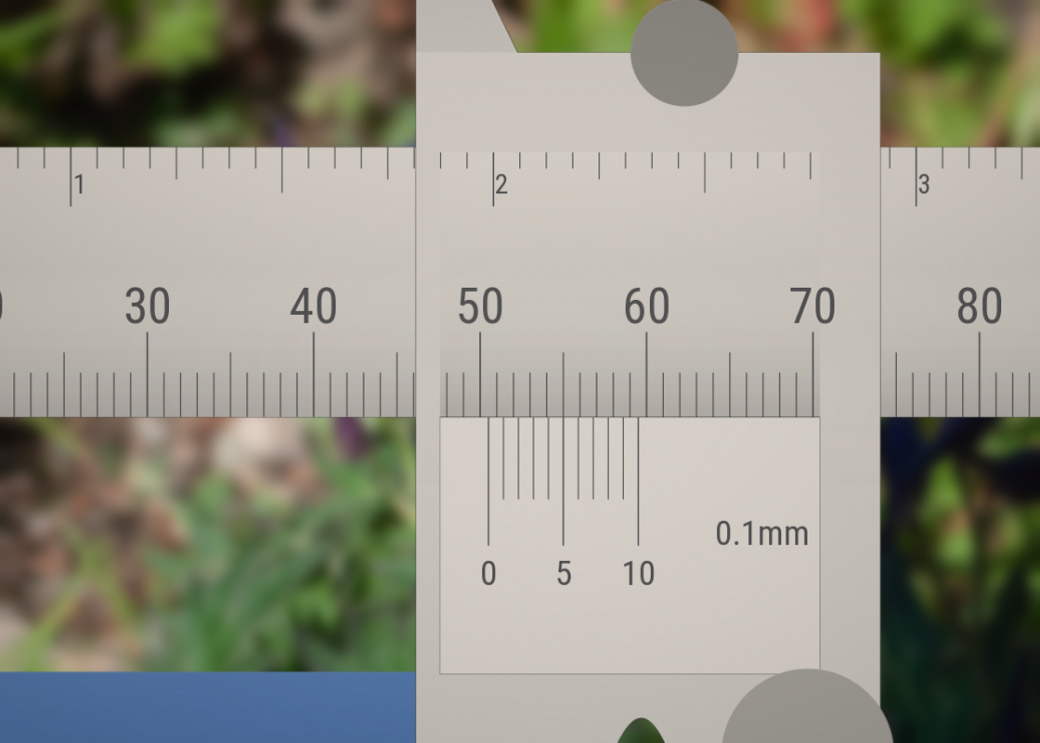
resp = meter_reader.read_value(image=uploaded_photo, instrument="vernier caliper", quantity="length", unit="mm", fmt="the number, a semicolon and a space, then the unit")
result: 50.5; mm
